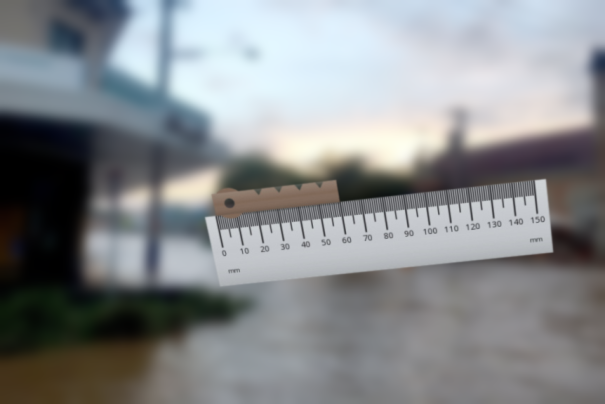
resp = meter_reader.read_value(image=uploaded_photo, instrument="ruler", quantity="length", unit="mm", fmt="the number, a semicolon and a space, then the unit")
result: 60; mm
